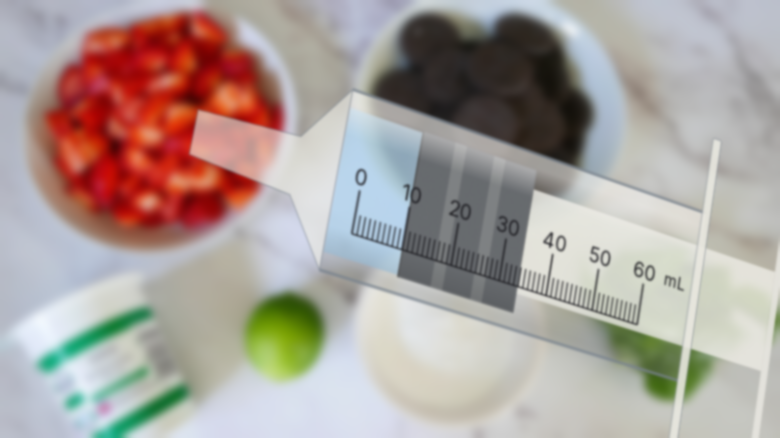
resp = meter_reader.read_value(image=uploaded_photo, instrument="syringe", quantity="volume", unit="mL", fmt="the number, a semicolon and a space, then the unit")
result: 10; mL
